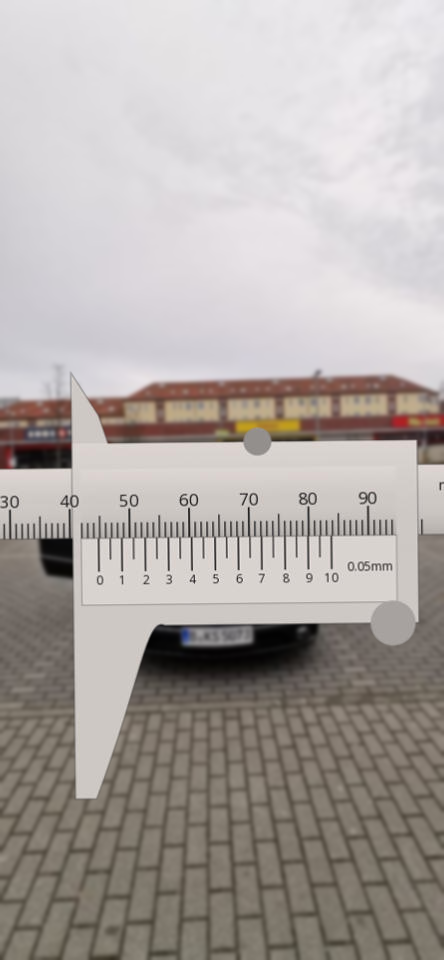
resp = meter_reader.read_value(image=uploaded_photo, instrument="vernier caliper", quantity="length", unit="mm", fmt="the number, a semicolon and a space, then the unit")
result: 44.8; mm
